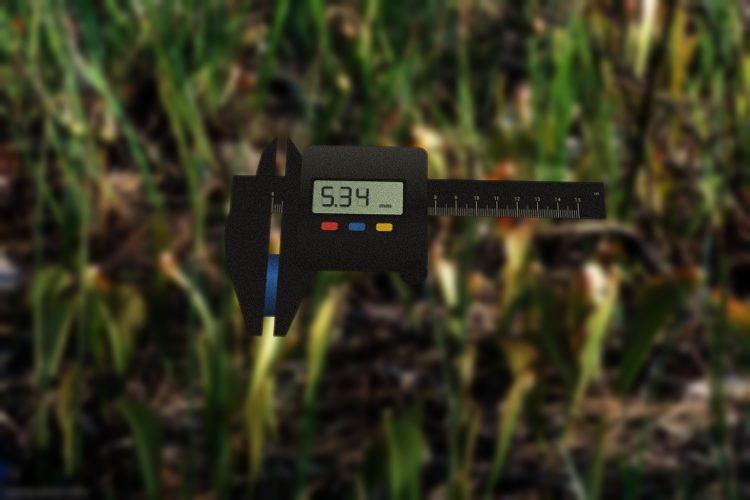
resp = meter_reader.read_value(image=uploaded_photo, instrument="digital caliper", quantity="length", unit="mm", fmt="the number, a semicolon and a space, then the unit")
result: 5.34; mm
